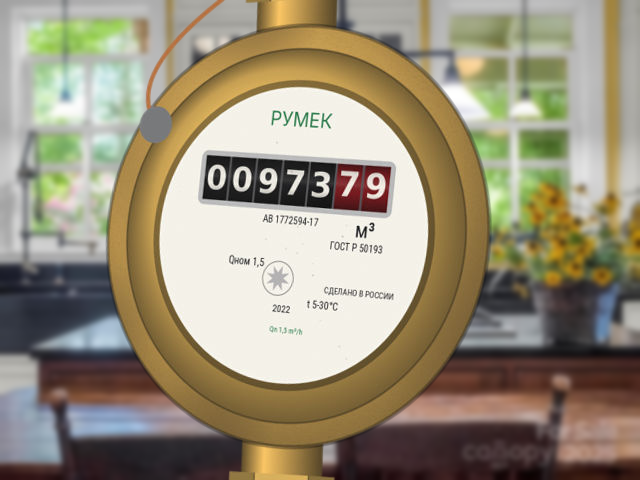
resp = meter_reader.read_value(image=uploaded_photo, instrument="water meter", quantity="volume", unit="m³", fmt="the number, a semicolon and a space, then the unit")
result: 973.79; m³
